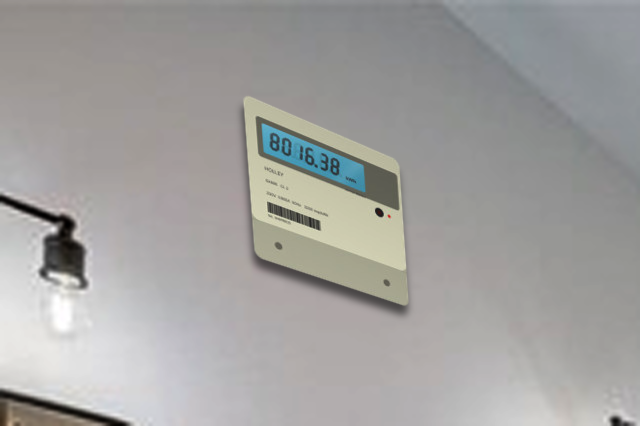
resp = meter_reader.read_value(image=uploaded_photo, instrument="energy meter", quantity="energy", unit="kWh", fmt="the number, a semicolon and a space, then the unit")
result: 8016.38; kWh
